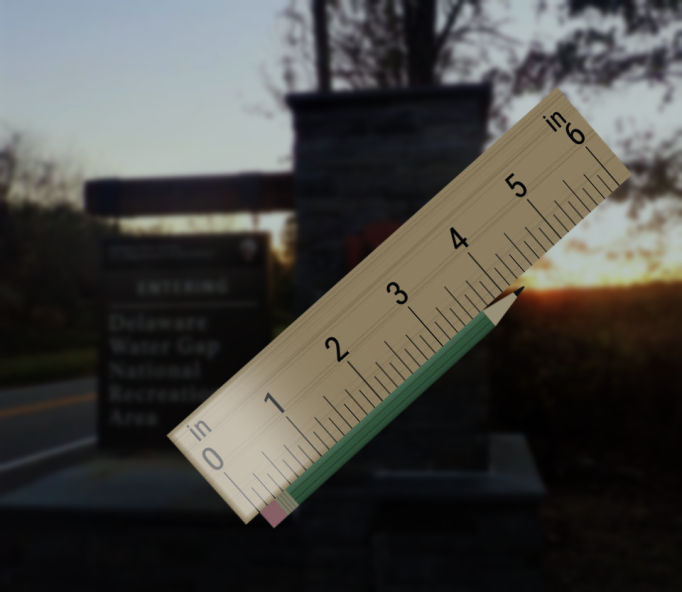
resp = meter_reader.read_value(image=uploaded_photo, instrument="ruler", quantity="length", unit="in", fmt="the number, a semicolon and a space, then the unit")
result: 4.25; in
